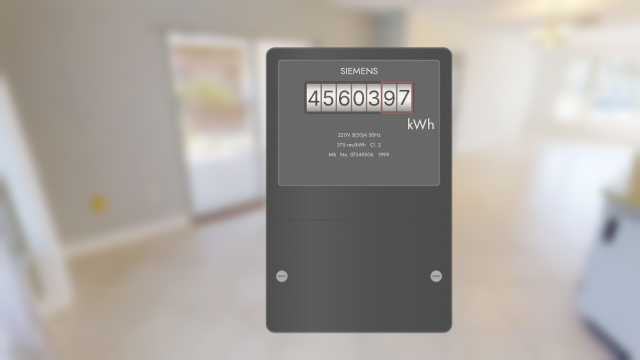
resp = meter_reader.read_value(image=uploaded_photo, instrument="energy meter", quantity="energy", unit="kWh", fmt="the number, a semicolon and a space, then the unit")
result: 45603.97; kWh
